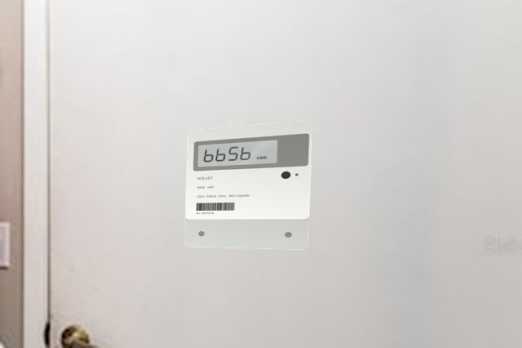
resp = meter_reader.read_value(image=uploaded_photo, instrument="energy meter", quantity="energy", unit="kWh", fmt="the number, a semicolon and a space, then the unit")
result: 6656; kWh
